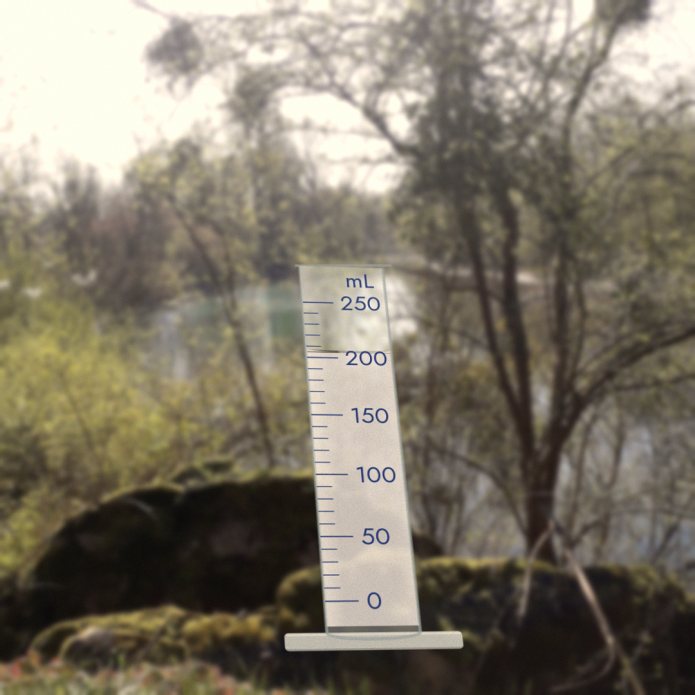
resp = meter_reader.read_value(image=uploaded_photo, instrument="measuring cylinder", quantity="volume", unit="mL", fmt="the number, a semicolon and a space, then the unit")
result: 205; mL
